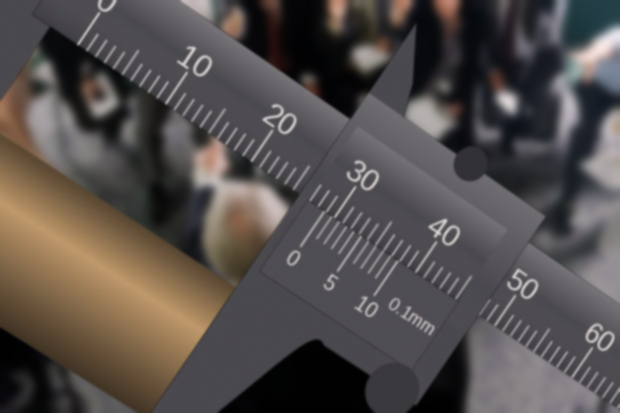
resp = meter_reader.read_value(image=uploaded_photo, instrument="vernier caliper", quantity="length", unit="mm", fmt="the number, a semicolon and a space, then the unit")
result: 28.8; mm
